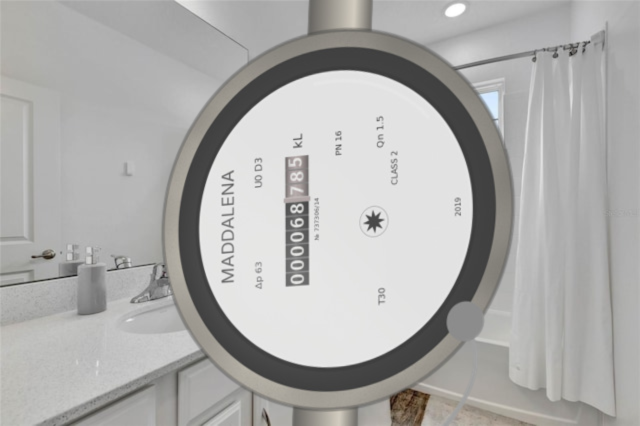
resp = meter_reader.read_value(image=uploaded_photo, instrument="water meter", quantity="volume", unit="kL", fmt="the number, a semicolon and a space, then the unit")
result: 68.785; kL
